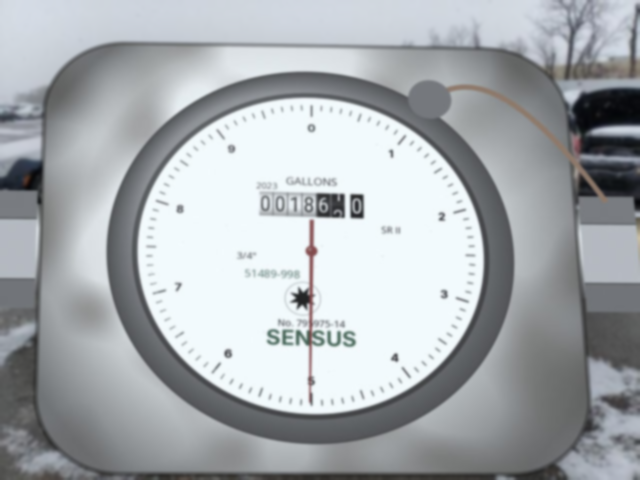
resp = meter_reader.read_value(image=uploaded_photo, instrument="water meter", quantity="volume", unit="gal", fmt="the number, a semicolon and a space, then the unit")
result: 18615.0; gal
